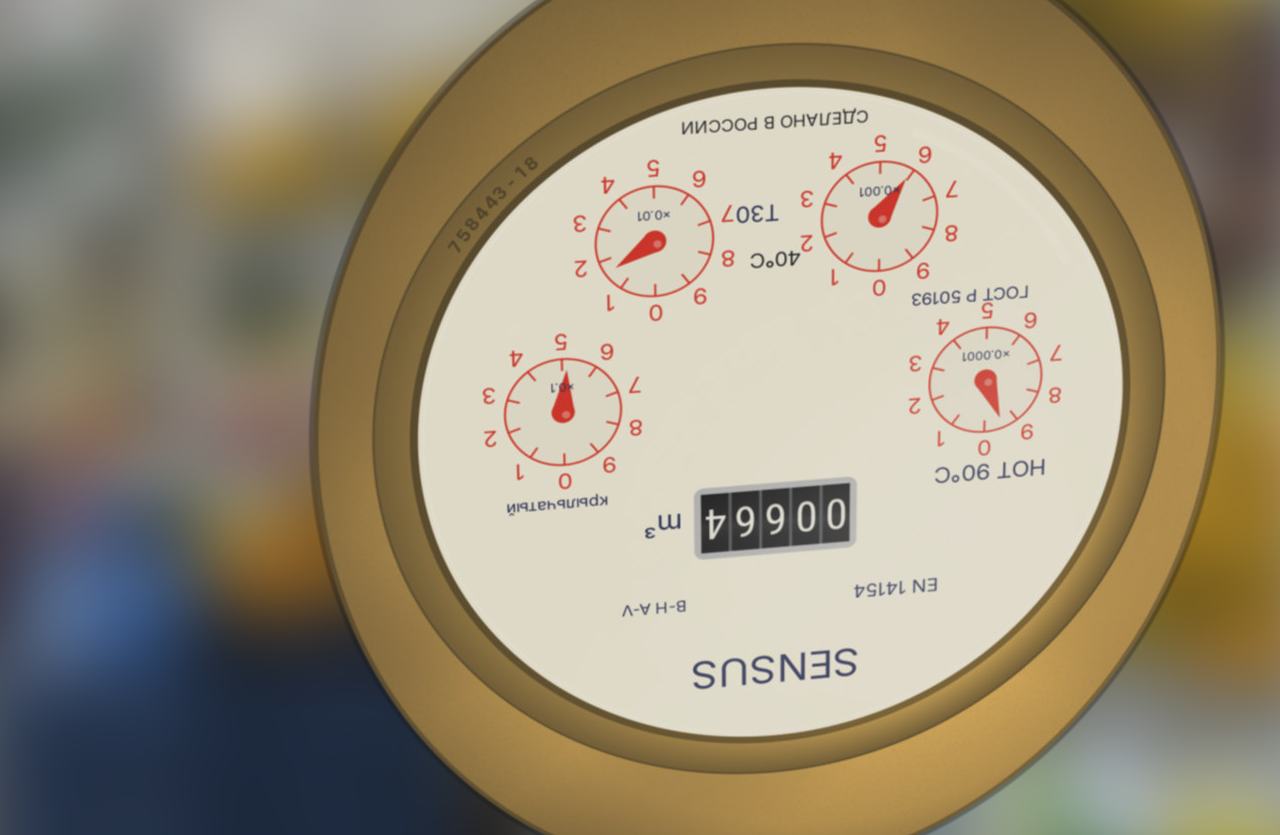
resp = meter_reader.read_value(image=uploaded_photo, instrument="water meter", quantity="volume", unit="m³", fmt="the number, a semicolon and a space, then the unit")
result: 664.5159; m³
